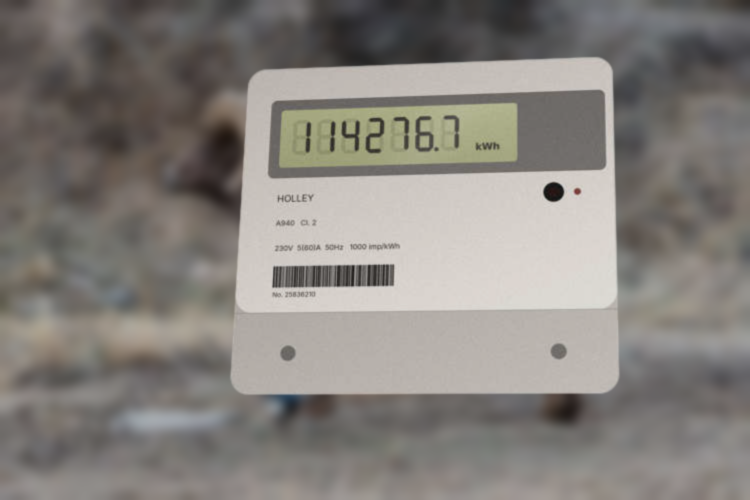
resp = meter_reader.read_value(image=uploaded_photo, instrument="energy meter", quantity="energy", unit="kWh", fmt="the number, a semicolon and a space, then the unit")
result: 114276.7; kWh
